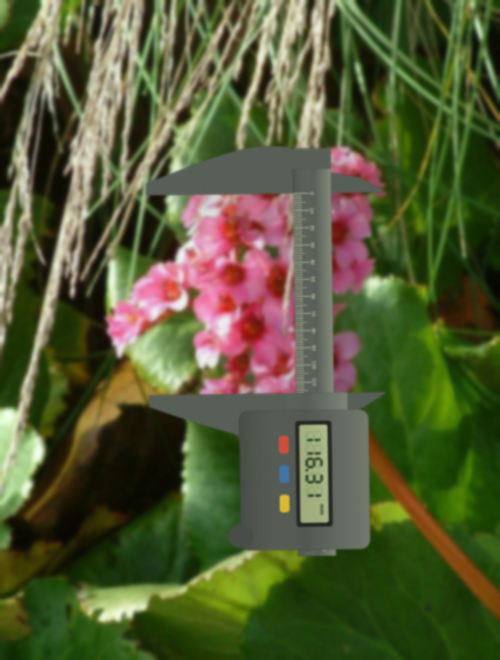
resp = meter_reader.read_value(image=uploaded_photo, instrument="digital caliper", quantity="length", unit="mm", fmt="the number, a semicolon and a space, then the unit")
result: 116.31; mm
